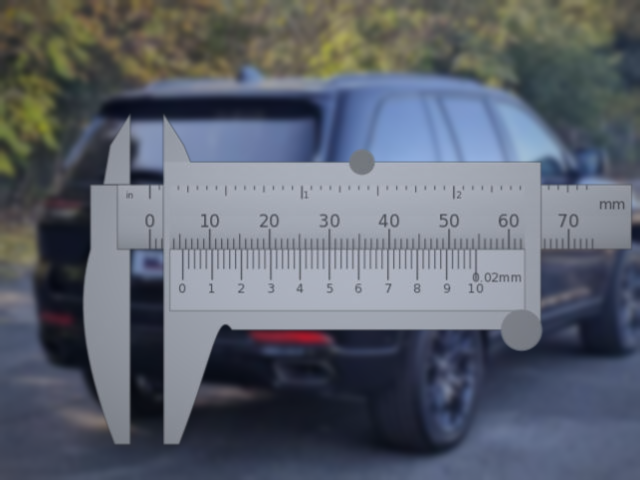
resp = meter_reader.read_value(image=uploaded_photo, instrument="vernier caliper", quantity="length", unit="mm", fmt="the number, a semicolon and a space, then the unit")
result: 5.5; mm
